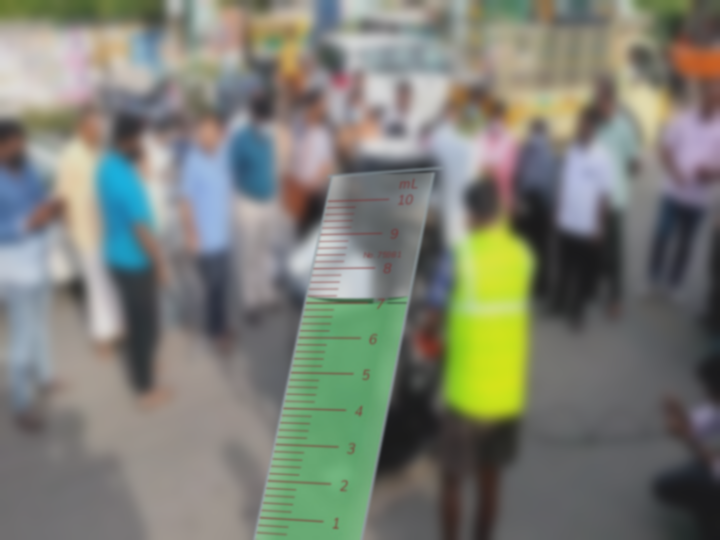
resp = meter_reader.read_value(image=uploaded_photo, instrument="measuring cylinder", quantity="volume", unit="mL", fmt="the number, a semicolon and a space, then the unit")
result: 7; mL
